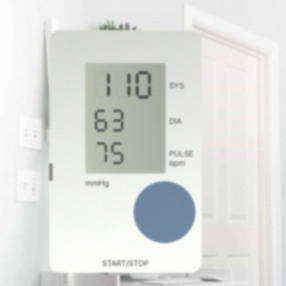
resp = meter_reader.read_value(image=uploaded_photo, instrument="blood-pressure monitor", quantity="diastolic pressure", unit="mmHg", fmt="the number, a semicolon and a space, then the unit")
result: 63; mmHg
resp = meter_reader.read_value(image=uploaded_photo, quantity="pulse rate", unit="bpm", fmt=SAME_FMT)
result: 75; bpm
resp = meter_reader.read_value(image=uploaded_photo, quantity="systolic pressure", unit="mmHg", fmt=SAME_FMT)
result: 110; mmHg
